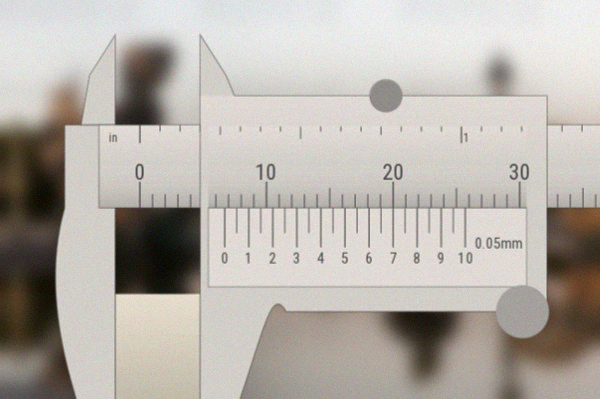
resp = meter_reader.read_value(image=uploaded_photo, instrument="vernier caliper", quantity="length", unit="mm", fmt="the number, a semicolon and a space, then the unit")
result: 6.7; mm
